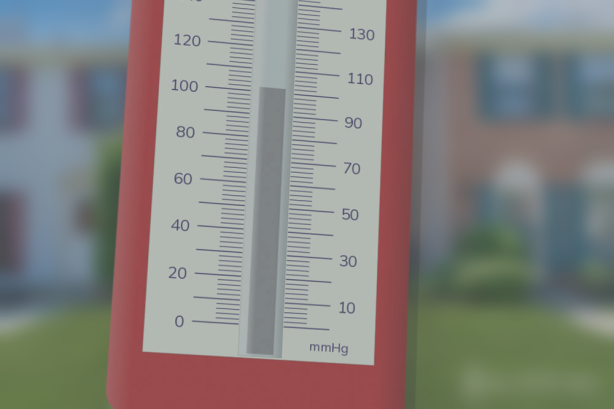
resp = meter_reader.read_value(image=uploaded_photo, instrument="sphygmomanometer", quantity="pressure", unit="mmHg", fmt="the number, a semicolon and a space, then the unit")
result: 102; mmHg
